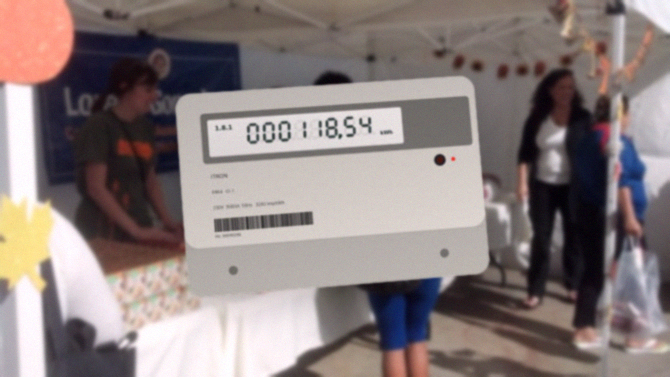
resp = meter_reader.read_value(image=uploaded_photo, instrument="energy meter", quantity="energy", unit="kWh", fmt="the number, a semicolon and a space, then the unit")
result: 118.54; kWh
